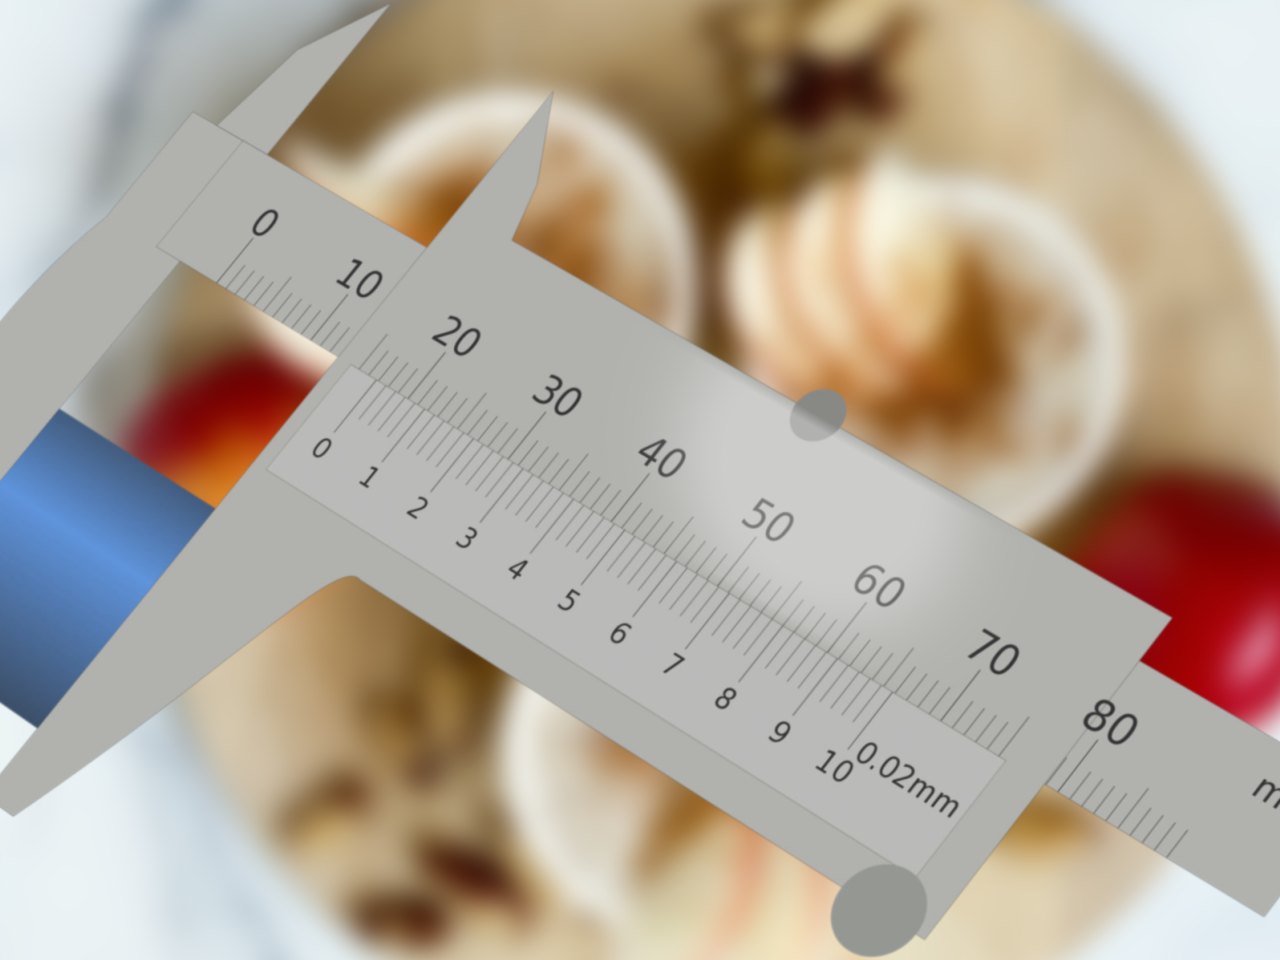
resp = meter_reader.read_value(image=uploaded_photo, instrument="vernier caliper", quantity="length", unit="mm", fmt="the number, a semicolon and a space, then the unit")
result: 16.8; mm
